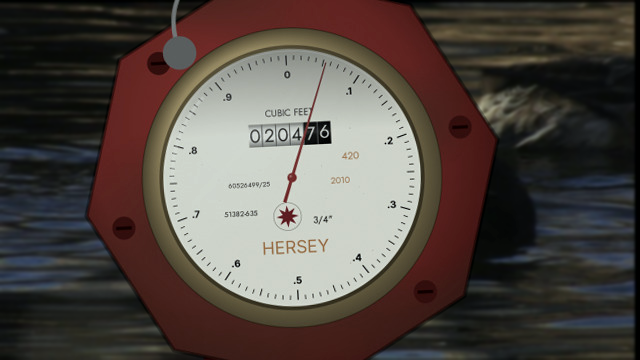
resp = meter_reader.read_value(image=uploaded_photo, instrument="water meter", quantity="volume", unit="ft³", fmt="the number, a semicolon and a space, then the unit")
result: 20476.05; ft³
